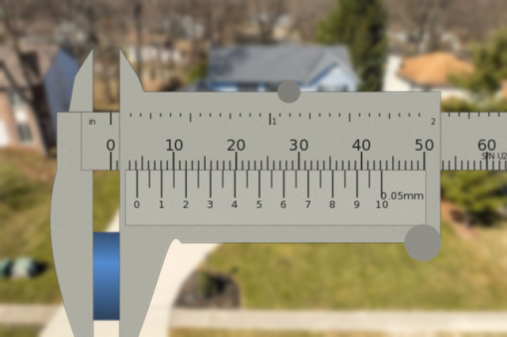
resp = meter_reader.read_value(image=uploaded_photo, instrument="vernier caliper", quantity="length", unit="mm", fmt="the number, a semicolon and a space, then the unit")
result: 4.2; mm
